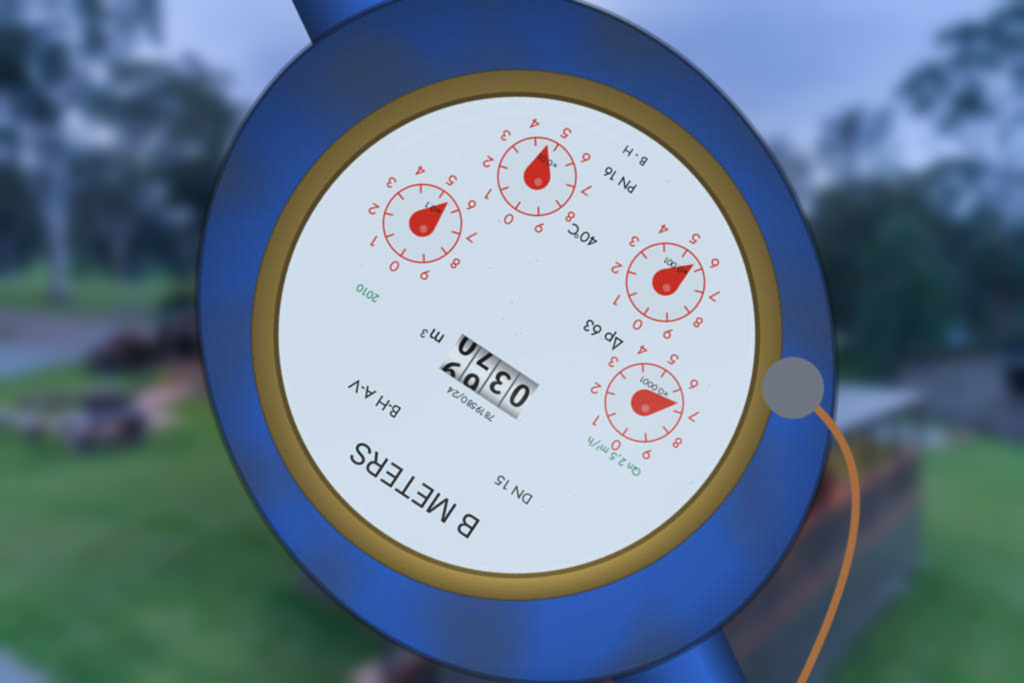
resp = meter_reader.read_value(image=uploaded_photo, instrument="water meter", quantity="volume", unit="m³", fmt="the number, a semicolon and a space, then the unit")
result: 369.5456; m³
